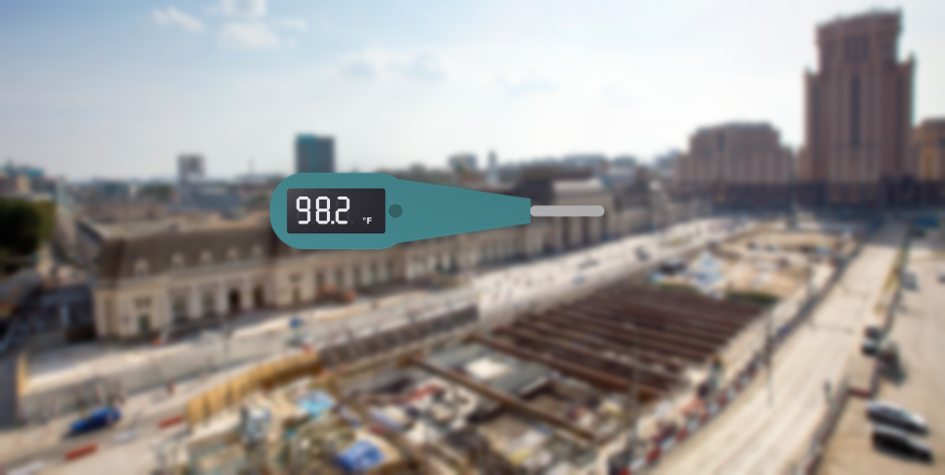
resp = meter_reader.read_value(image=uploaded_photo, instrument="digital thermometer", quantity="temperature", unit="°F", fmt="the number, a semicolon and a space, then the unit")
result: 98.2; °F
